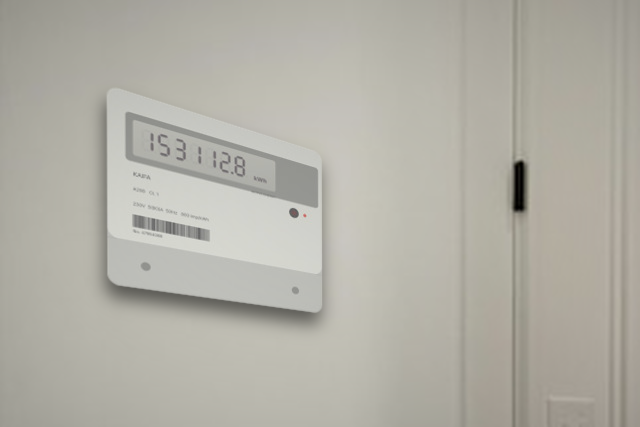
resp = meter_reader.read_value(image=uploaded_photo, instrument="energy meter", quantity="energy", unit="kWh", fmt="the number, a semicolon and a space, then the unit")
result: 153112.8; kWh
